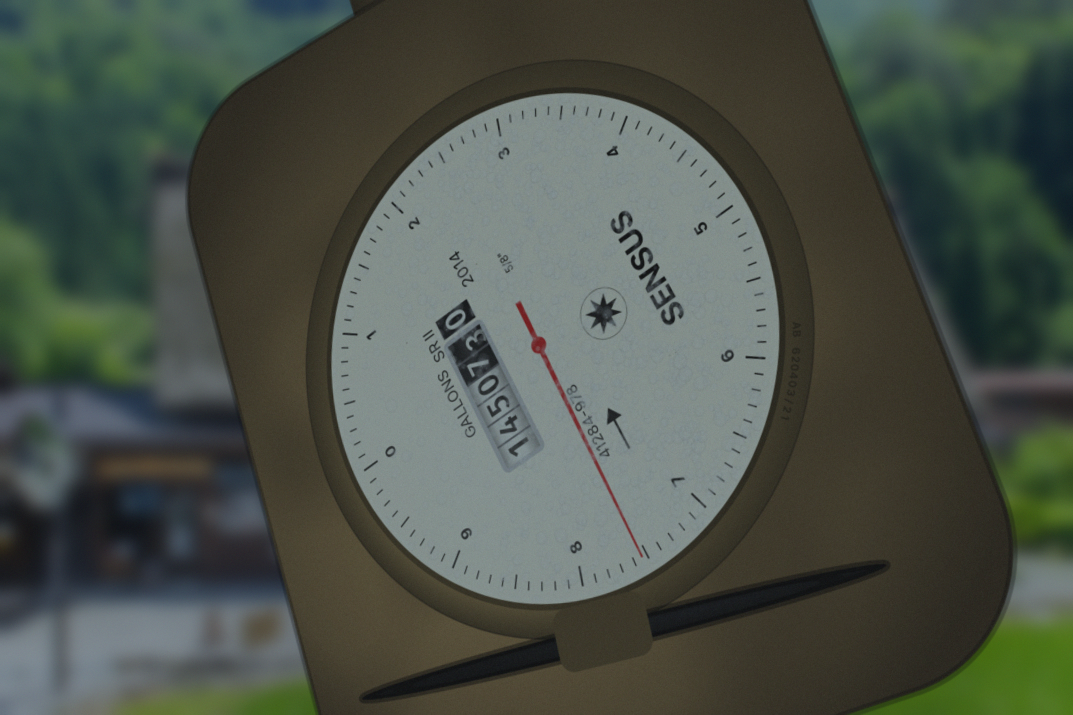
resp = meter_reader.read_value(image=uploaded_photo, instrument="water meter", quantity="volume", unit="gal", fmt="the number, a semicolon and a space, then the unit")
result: 1450727.5; gal
